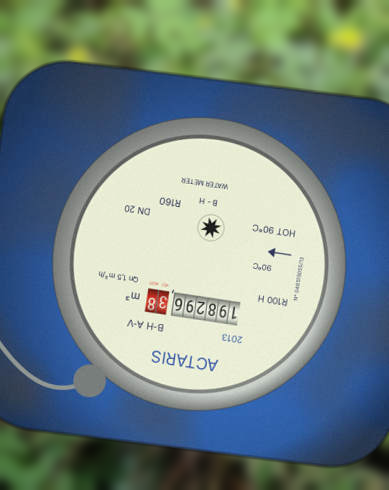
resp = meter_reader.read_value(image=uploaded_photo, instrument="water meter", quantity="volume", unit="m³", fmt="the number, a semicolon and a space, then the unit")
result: 198296.38; m³
